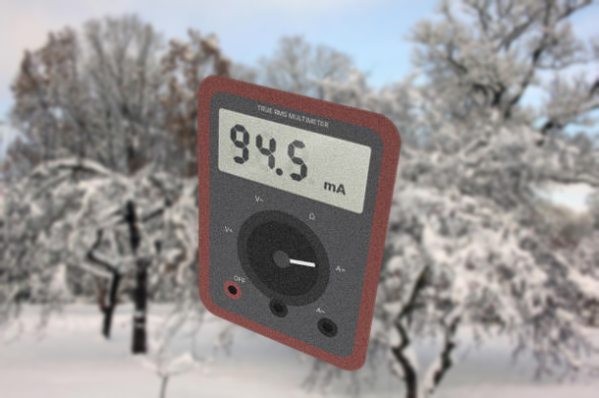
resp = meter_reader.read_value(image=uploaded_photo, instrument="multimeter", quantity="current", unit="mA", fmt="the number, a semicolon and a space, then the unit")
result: 94.5; mA
